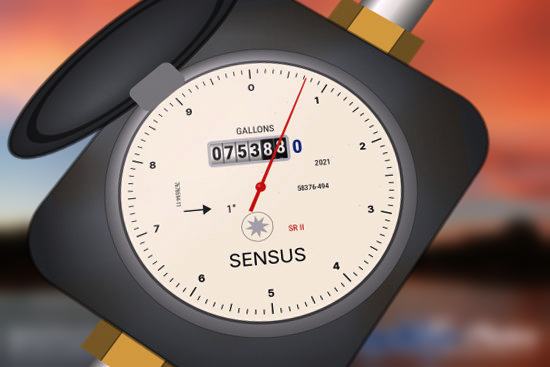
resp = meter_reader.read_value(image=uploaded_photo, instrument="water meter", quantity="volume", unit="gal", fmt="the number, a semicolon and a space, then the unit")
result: 753880.7; gal
